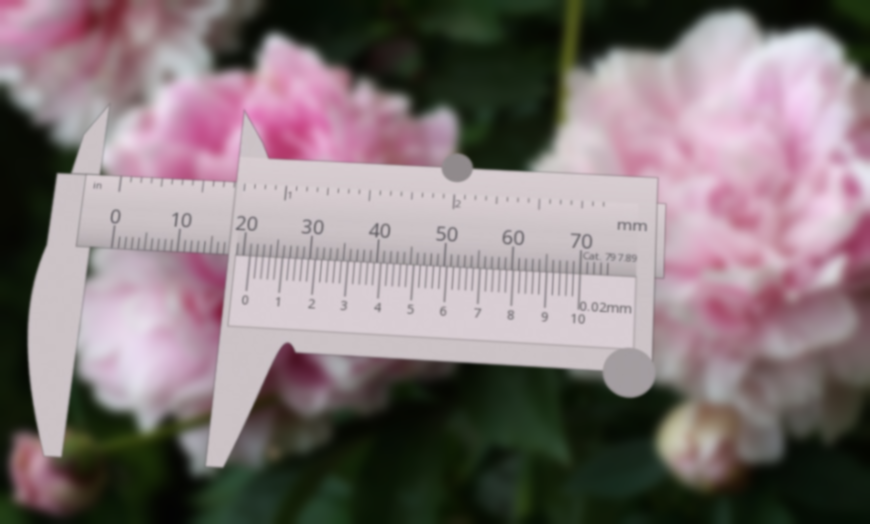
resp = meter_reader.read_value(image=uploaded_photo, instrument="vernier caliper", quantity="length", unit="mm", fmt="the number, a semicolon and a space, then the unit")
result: 21.0; mm
